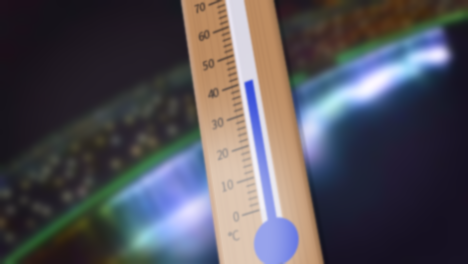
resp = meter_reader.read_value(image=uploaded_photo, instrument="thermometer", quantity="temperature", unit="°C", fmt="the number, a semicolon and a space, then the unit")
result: 40; °C
